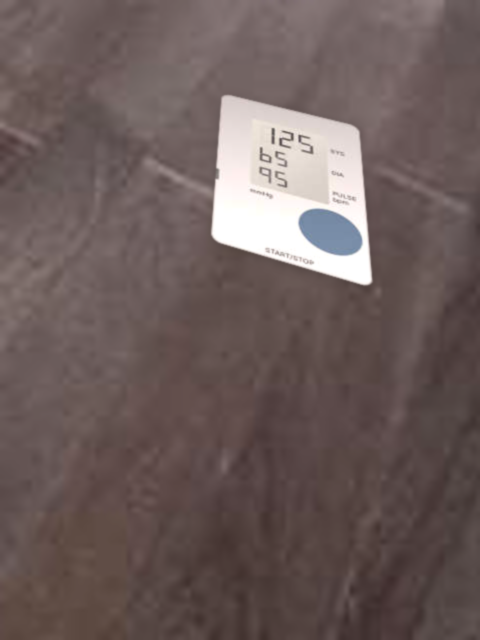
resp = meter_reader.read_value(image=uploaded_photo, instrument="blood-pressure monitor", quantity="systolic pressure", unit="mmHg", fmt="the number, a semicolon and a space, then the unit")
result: 125; mmHg
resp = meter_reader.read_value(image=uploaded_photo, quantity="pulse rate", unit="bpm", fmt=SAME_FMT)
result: 95; bpm
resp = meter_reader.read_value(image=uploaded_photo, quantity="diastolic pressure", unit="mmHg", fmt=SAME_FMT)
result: 65; mmHg
